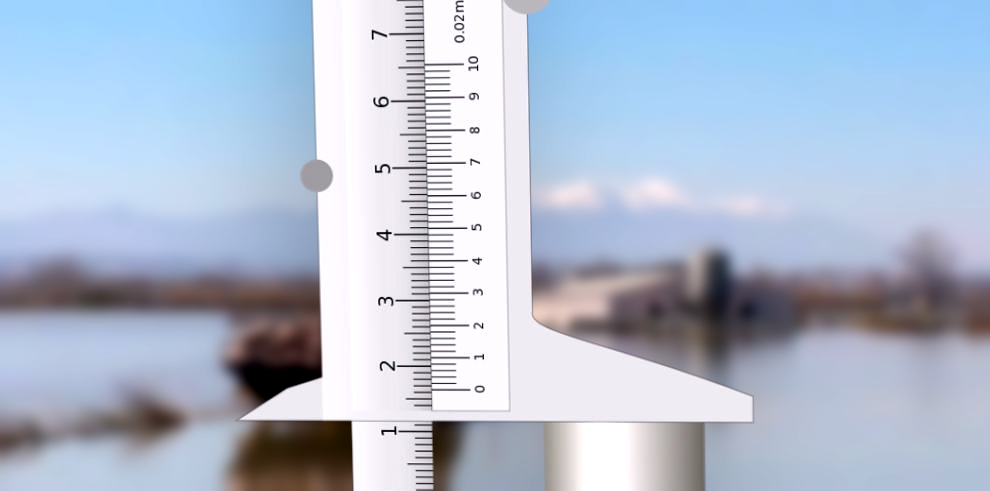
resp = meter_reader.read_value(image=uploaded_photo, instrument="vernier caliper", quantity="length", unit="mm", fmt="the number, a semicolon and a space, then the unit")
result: 16.4; mm
